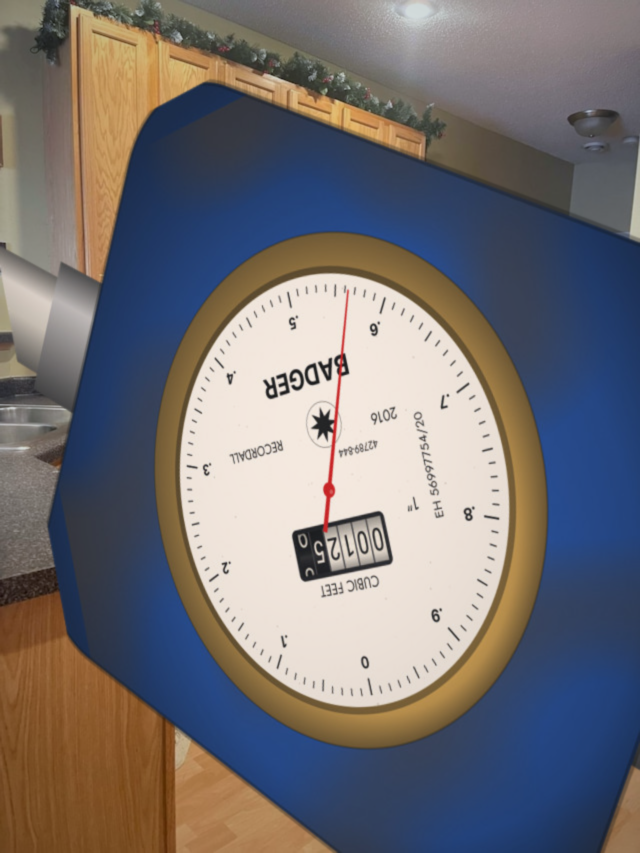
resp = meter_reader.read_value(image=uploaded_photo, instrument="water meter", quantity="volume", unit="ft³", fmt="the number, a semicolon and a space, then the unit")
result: 1258.56; ft³
